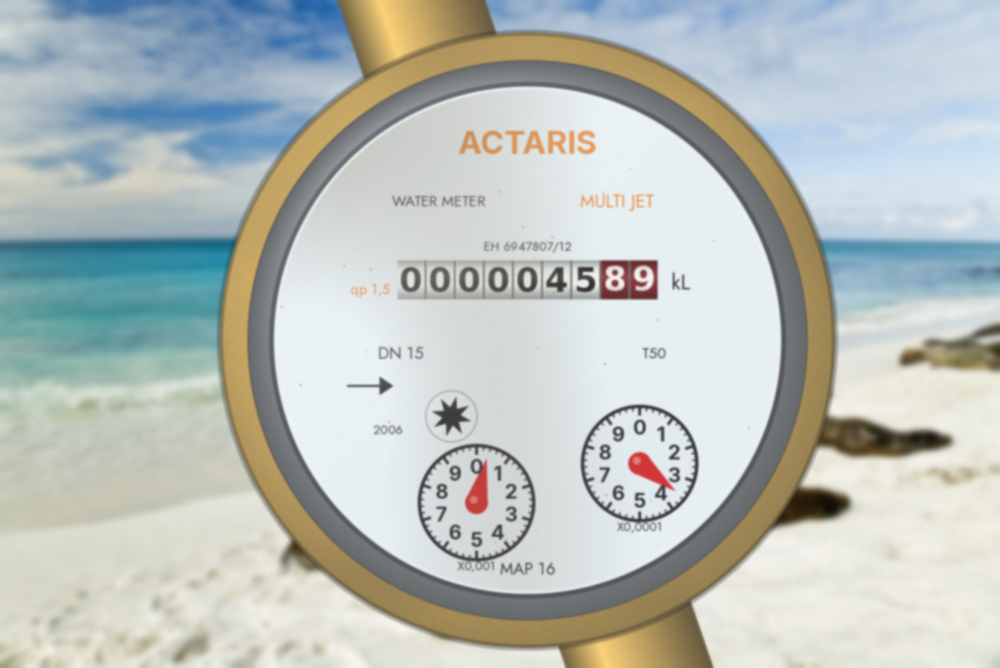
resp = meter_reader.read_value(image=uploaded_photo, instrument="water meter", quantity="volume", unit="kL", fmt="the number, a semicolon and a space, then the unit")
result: 45.8903; kL
